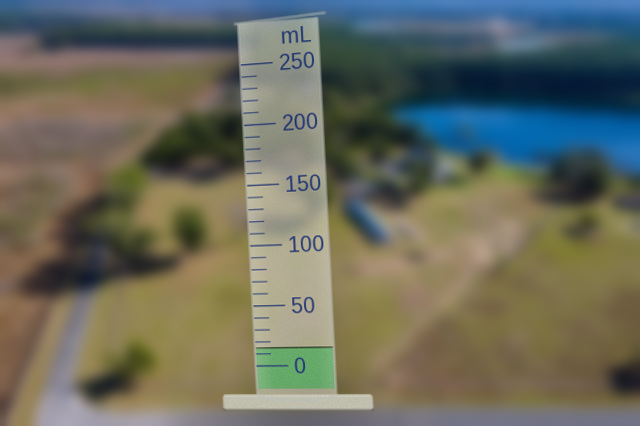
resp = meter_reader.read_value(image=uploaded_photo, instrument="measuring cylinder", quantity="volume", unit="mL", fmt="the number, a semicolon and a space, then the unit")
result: 15; mL
